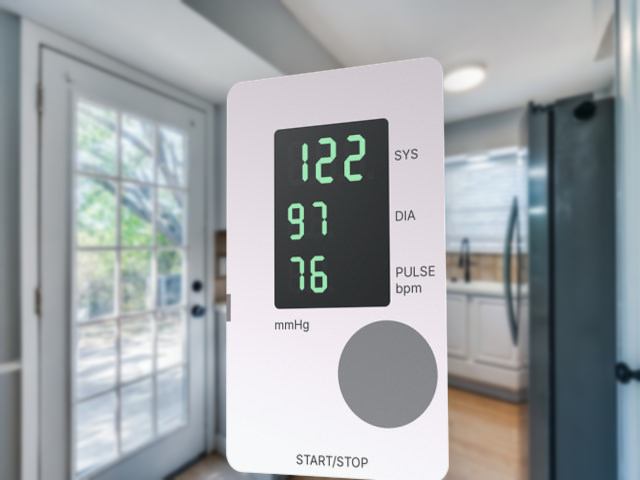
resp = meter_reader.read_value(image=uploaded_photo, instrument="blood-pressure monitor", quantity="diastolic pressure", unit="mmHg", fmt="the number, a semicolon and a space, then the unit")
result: 97; mmHg
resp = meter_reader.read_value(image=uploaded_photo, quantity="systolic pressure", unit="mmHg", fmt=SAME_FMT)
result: 122; mmHg
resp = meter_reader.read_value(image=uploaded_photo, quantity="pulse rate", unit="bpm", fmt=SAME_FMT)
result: 76; bpm
